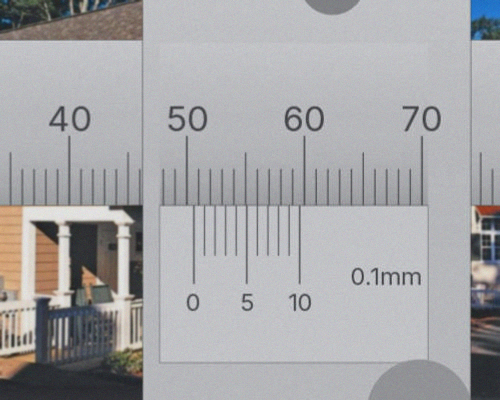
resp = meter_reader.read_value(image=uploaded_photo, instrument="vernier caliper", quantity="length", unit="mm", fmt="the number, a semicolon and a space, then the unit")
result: 50.6; mm
